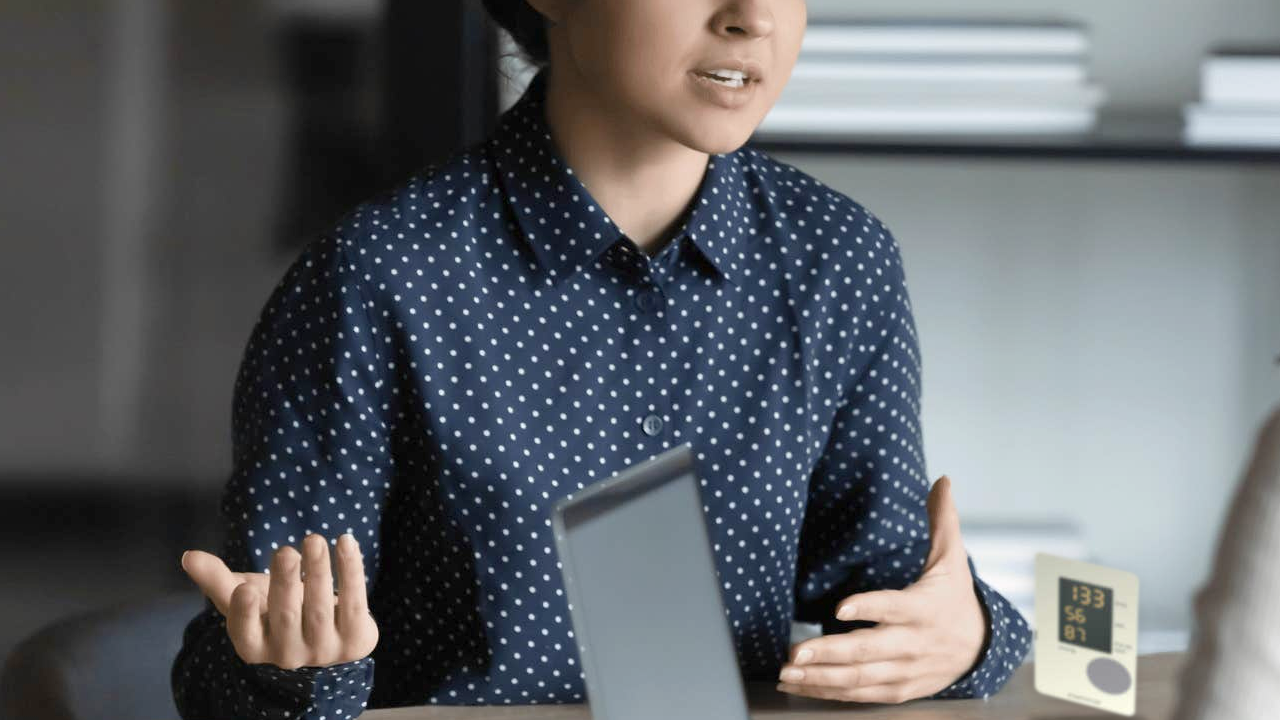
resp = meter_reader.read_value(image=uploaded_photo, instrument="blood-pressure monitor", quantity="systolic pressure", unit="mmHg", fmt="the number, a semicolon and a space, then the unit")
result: 133; mmHg
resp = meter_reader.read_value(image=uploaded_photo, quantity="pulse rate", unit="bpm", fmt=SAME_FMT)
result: 87; bpm
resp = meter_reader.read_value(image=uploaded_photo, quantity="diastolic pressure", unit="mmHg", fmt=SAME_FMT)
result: 56; mmHg
